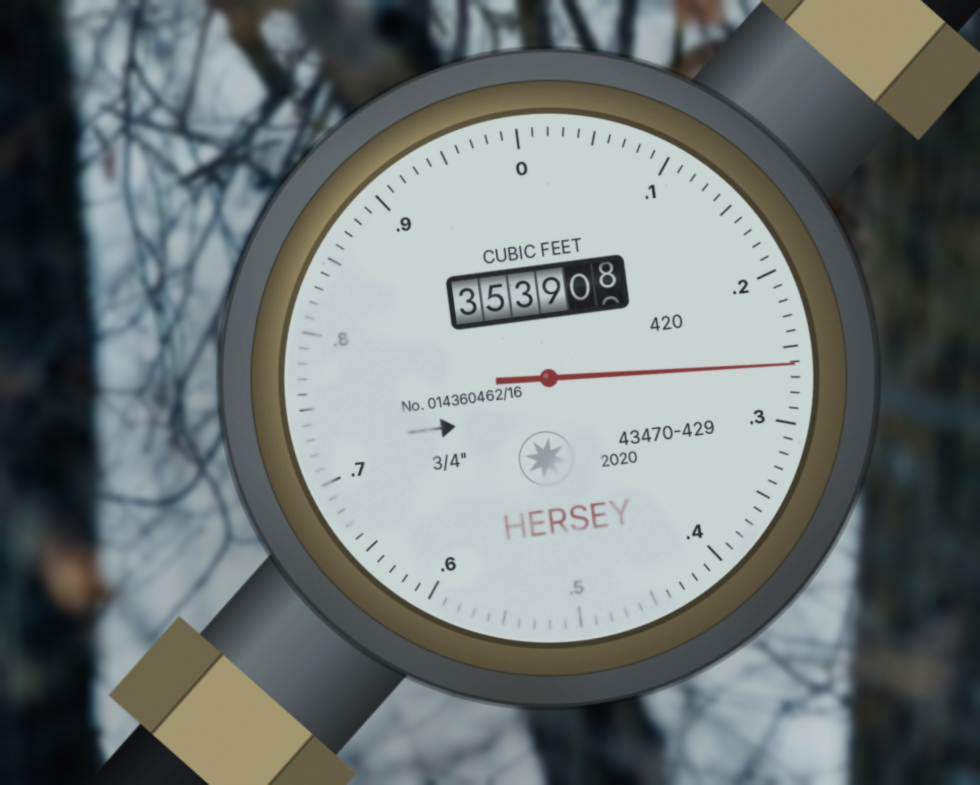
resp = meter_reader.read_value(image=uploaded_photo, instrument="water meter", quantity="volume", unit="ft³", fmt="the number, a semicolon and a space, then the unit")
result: 353908.26; ft³
